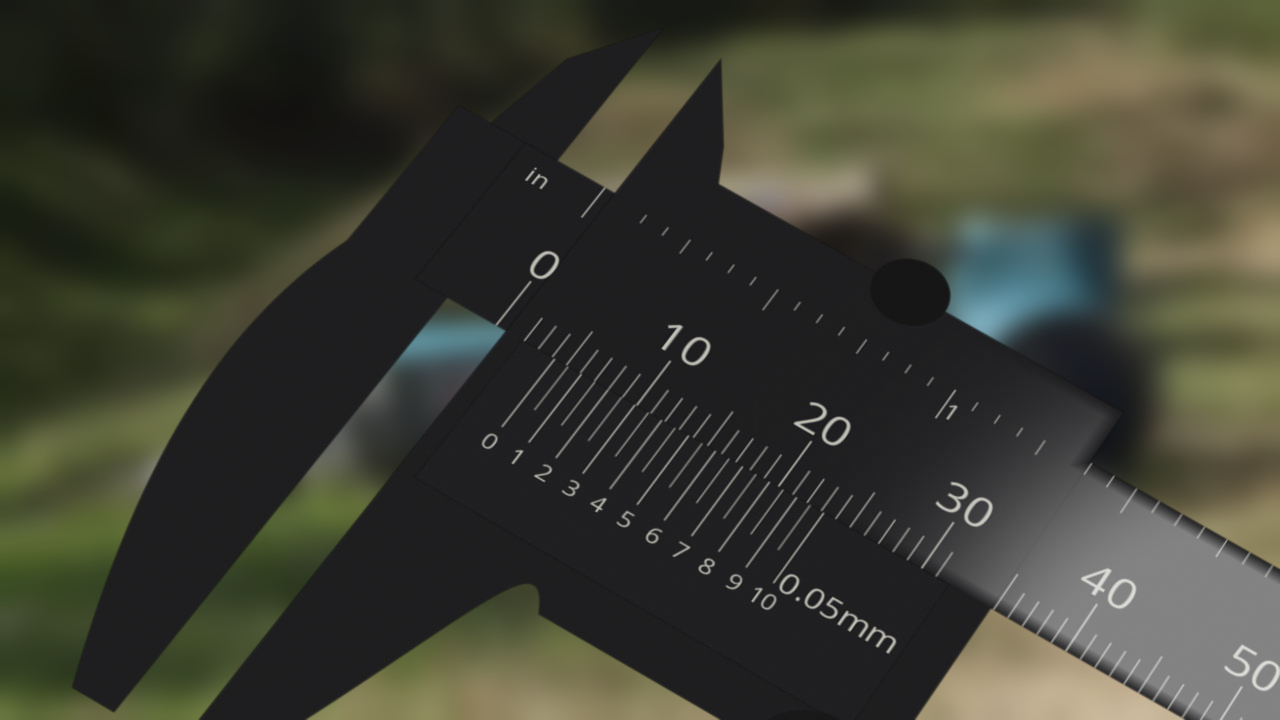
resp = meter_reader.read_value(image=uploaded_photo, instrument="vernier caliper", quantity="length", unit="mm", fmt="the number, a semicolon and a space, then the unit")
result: 4.2; mm
